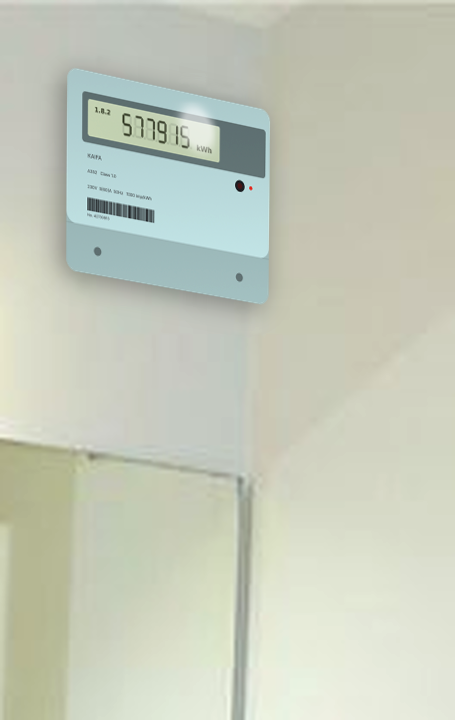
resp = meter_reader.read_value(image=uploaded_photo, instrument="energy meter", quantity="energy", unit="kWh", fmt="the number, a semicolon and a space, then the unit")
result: 577915; kWh
